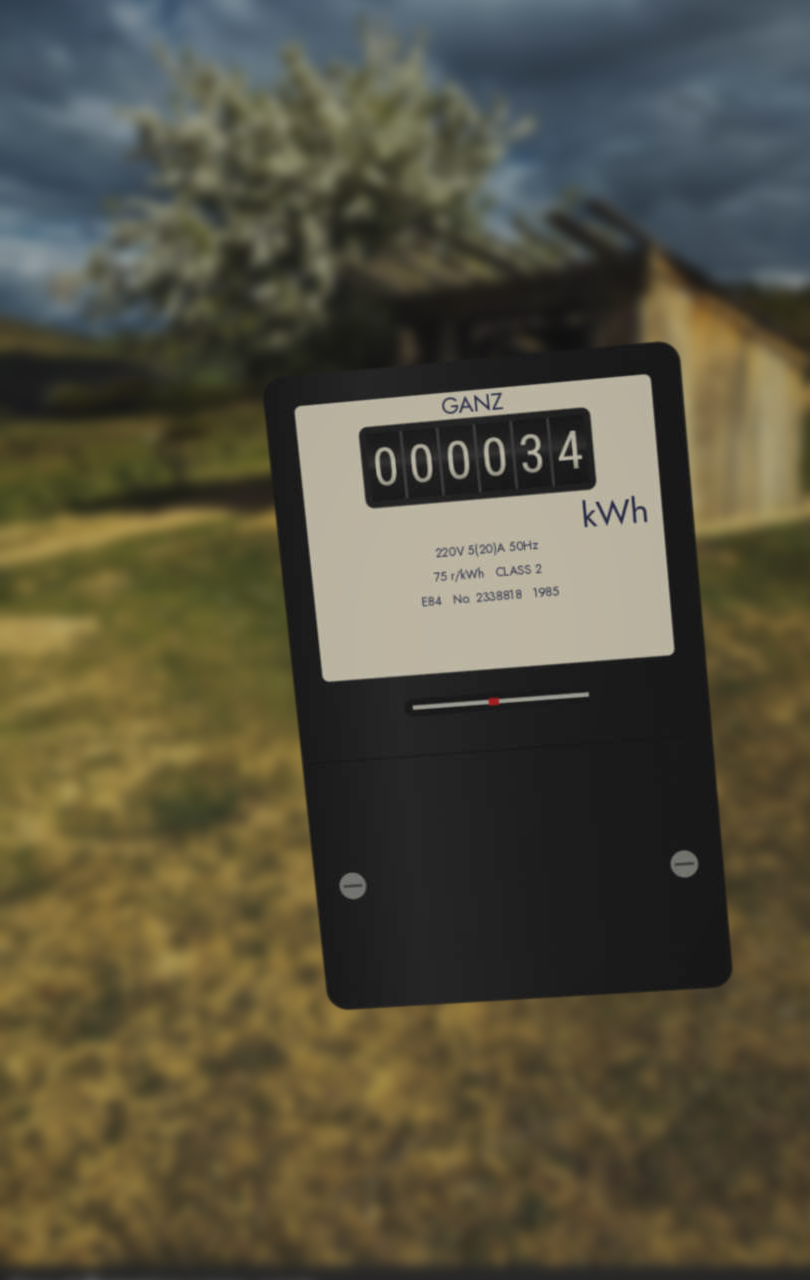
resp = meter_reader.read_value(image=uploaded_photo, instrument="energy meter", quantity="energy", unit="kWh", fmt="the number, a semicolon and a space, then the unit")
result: 34; kWh
